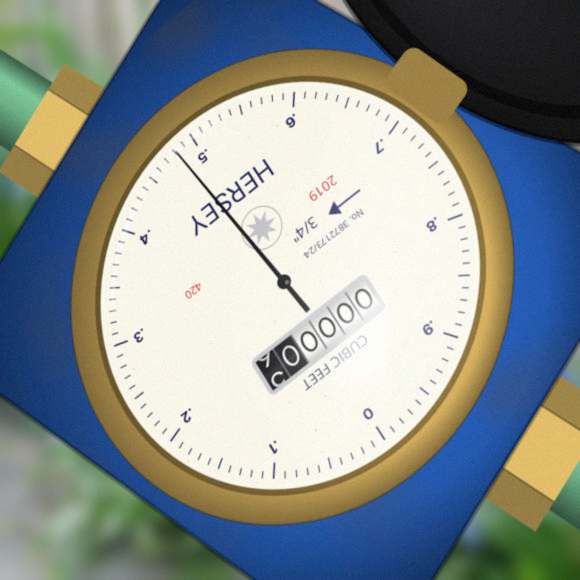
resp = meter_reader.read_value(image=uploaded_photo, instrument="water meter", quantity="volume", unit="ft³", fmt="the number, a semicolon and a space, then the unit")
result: 5.48; ft³
